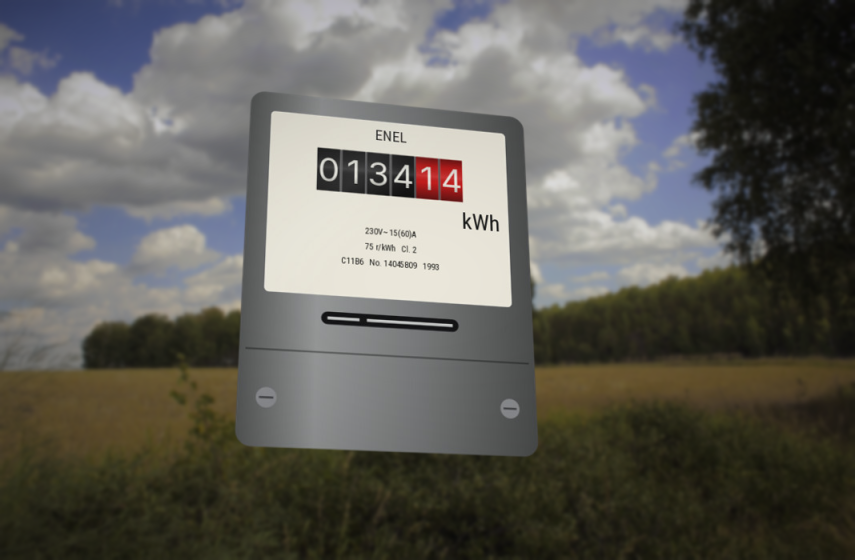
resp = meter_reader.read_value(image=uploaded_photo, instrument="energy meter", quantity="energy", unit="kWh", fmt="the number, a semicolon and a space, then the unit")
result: 134.14; kWh
